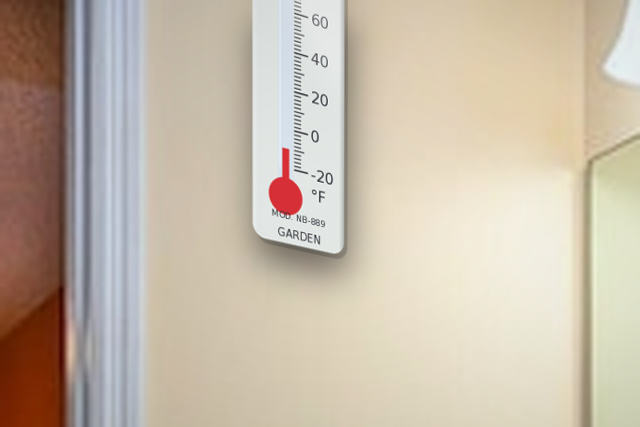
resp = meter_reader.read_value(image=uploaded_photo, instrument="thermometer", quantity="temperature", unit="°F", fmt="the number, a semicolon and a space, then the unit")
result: -10; °F
